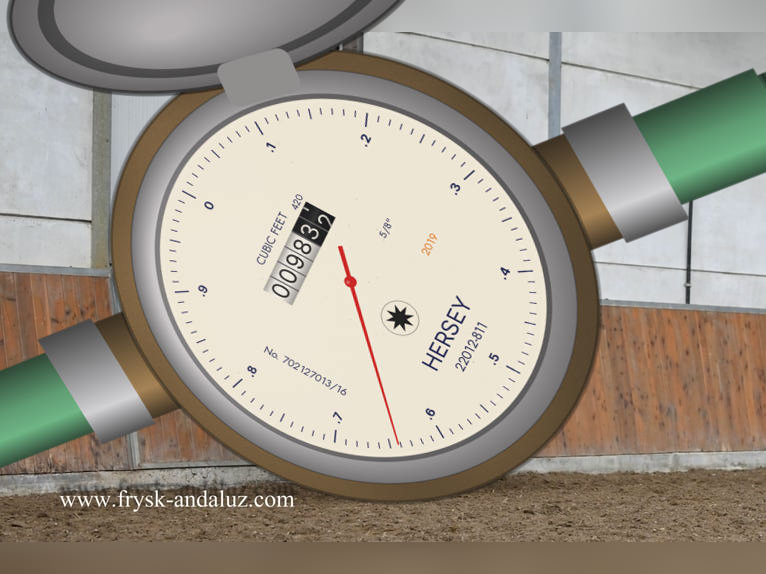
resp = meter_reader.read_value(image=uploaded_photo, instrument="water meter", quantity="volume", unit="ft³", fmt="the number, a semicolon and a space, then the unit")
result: 9831.64; ft³
